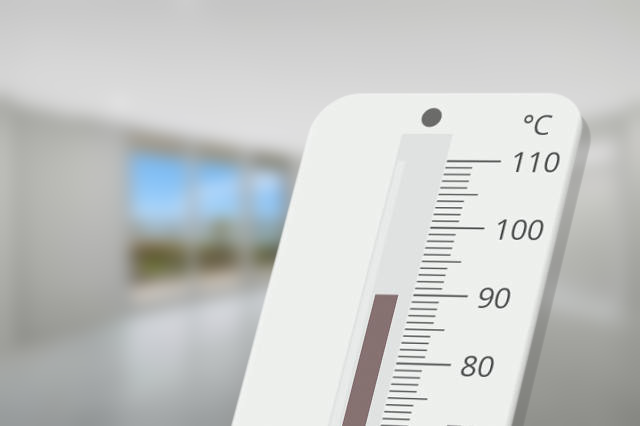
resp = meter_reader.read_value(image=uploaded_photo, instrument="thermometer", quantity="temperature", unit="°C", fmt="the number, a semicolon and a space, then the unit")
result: 90; °C
